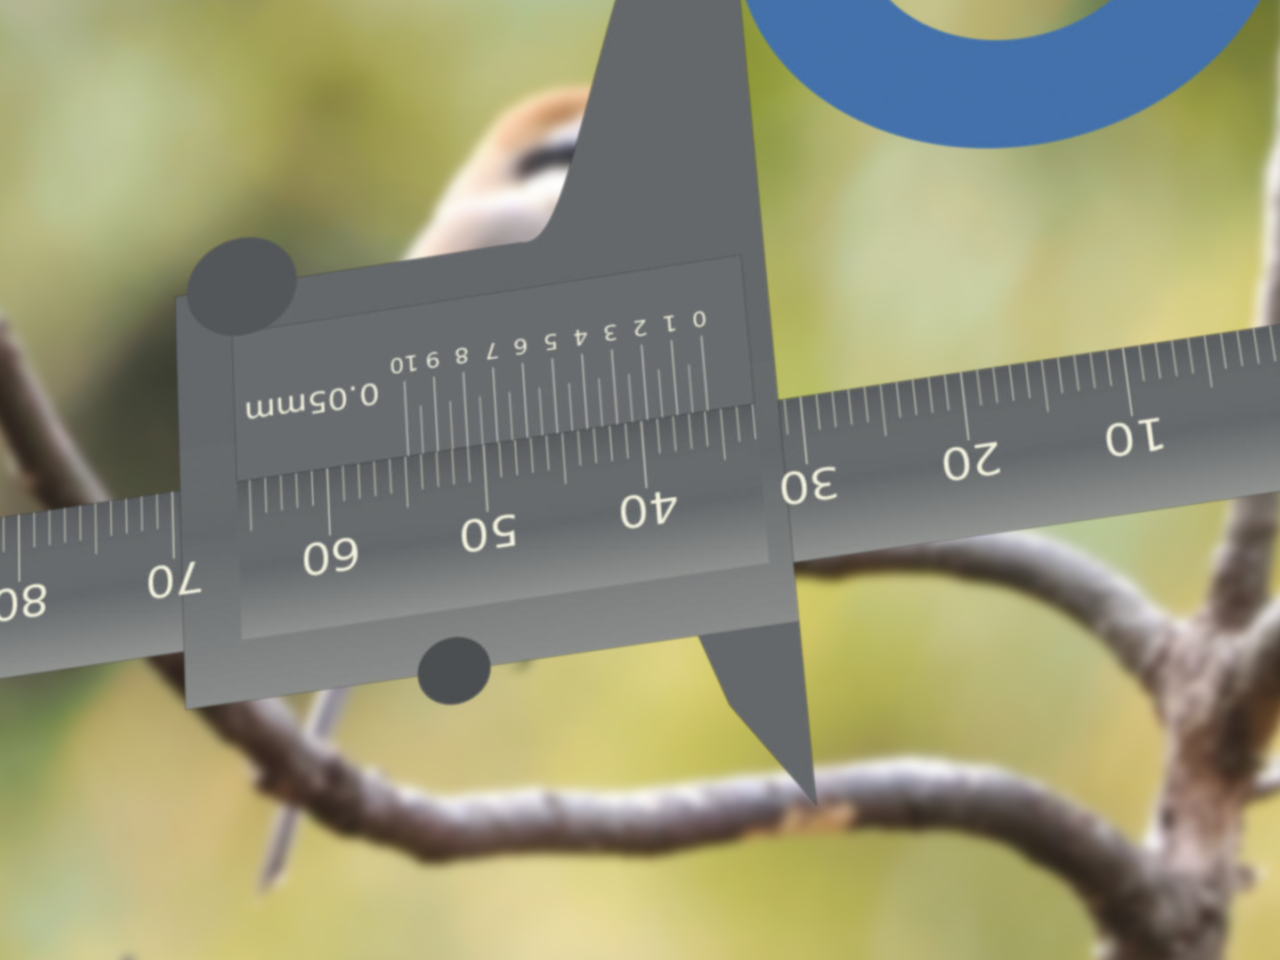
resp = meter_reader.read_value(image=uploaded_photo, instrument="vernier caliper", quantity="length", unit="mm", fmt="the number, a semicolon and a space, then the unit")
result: 35.8; mm
